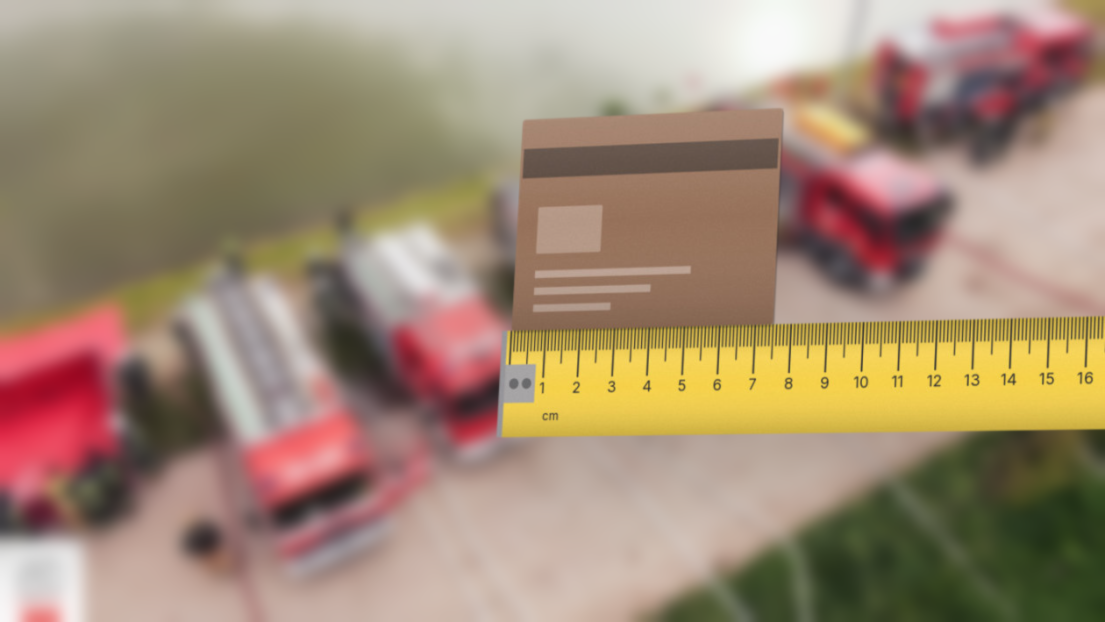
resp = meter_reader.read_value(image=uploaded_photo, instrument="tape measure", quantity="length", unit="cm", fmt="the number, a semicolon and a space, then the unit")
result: 7.5; cm
